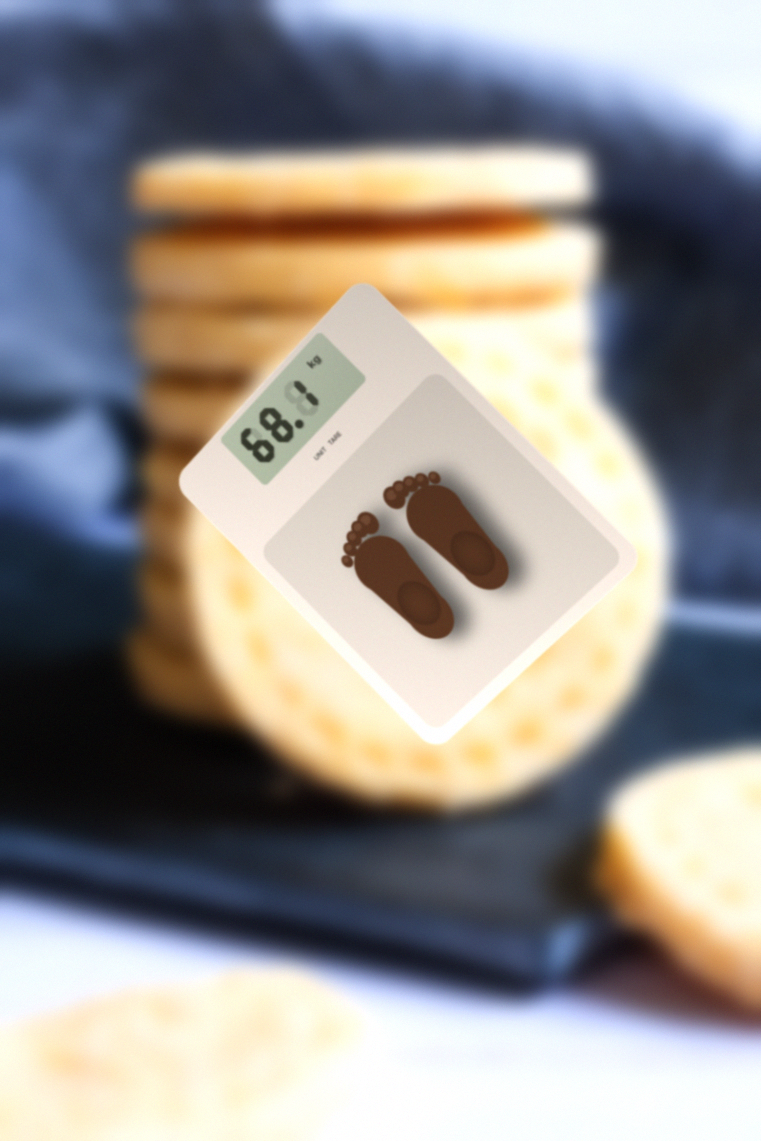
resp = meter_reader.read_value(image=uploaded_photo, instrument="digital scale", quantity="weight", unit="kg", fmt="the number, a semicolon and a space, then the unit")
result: 68.1; kg
